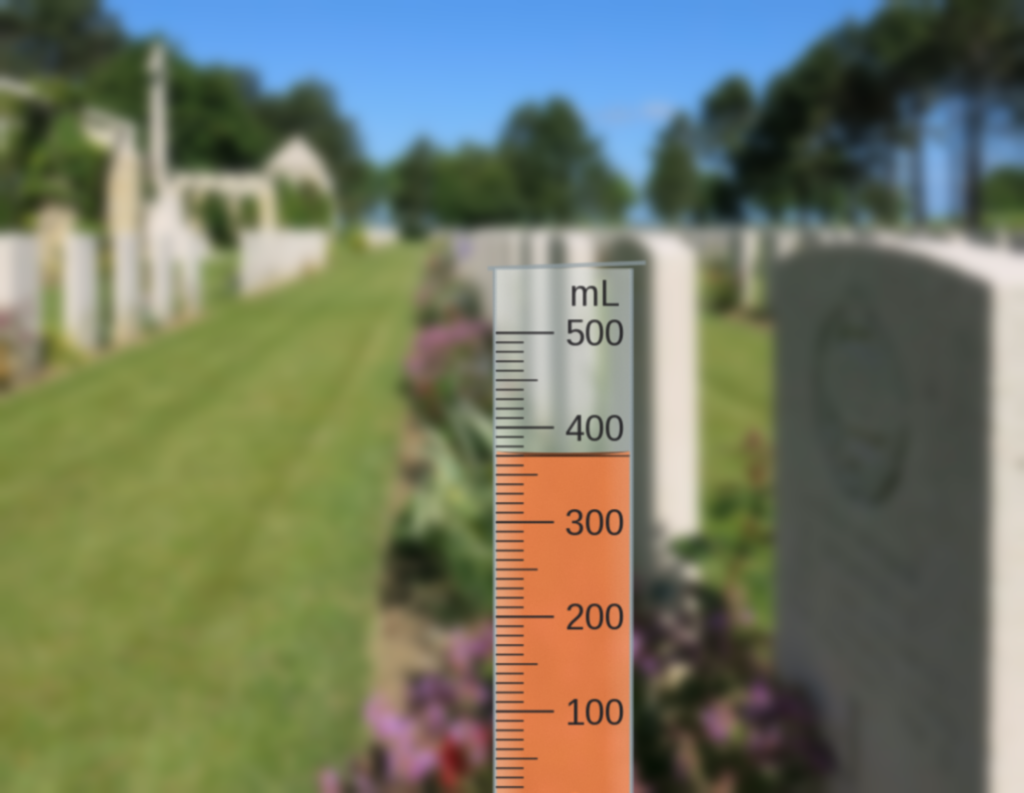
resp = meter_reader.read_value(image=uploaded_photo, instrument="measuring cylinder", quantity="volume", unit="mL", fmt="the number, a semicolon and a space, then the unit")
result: 370; mL
